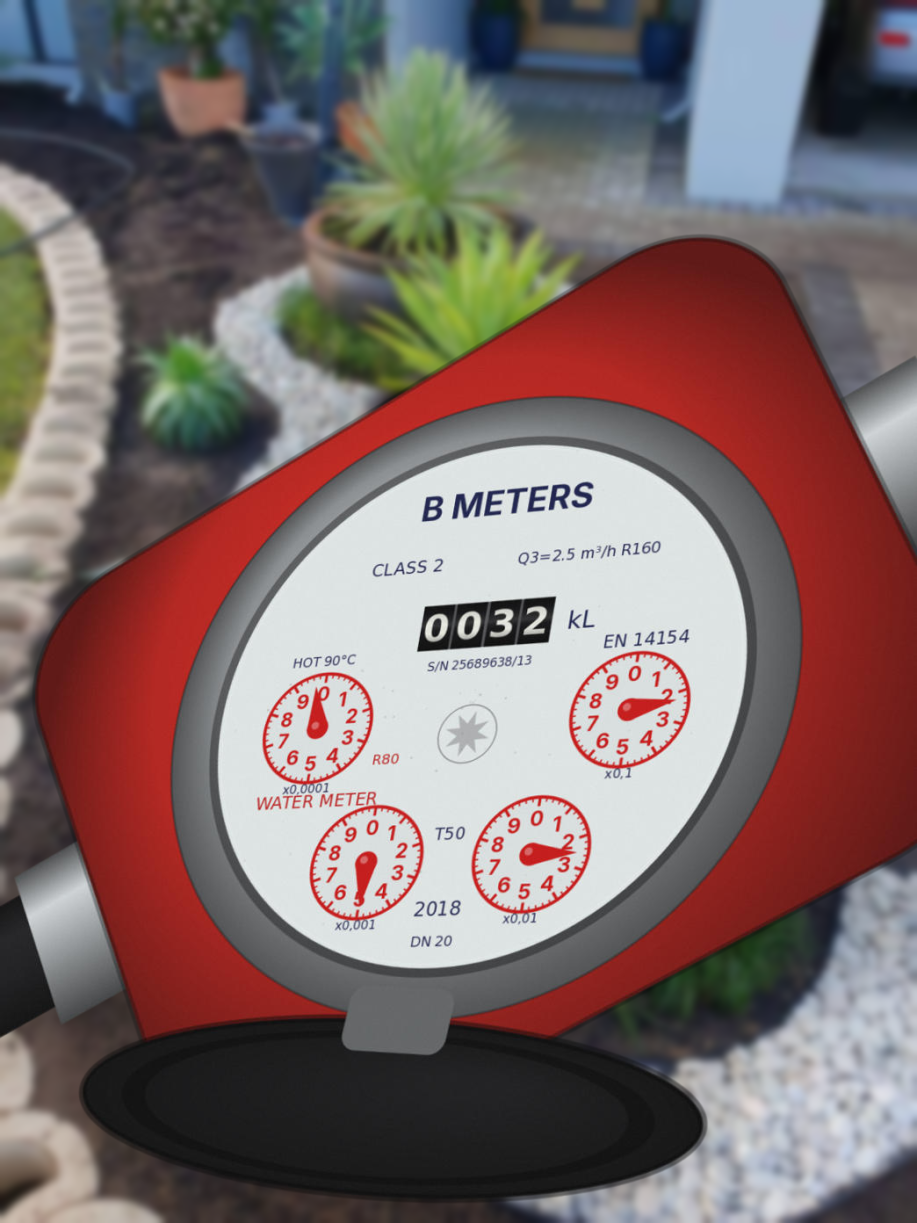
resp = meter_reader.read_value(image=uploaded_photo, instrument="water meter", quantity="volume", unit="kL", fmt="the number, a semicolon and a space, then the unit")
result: 32.2249; kL
